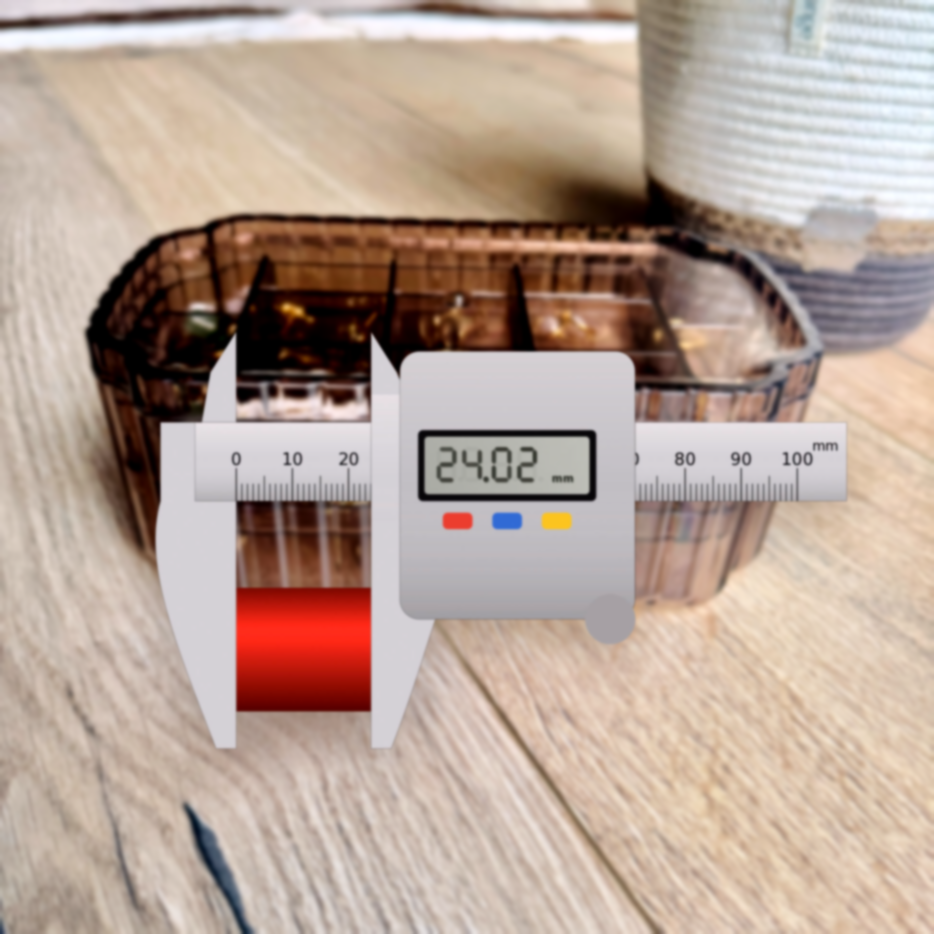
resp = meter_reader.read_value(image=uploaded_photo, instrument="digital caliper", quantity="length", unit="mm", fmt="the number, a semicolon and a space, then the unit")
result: 24.02; mm
